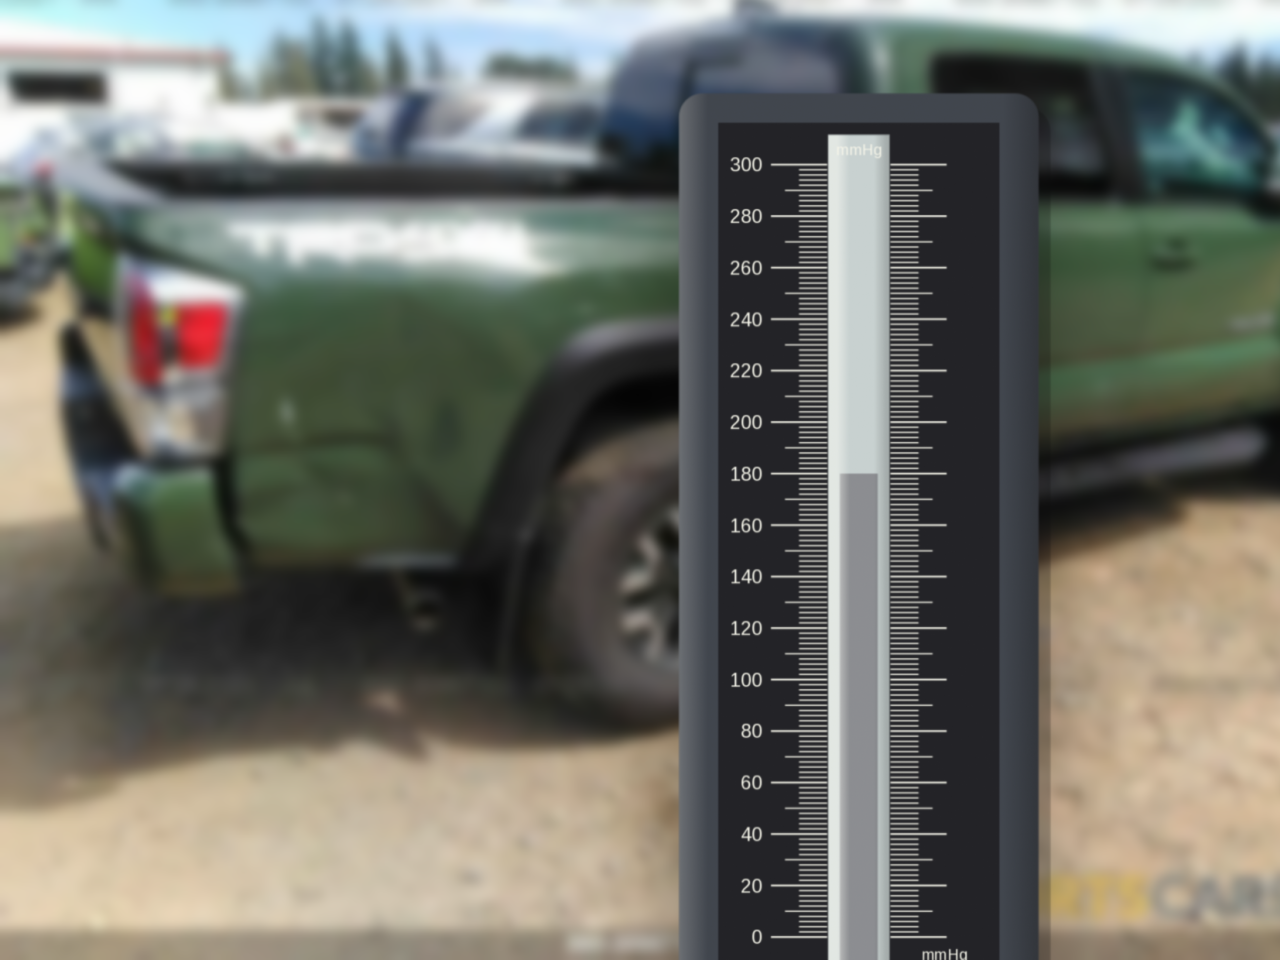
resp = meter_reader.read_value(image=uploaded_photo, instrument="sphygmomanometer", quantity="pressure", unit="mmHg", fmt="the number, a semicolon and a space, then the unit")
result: 180; mmHg
